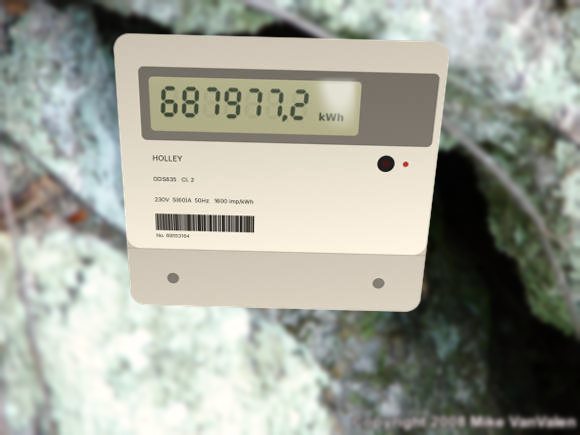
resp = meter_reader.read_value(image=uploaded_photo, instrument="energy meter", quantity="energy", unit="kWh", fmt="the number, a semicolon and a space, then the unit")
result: 687977.2; kWh
